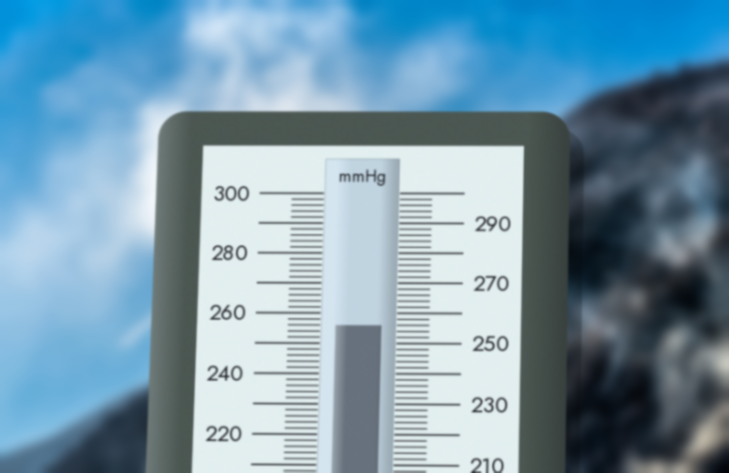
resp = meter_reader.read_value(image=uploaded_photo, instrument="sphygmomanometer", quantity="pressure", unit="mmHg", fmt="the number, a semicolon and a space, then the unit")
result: 256; mmHg
